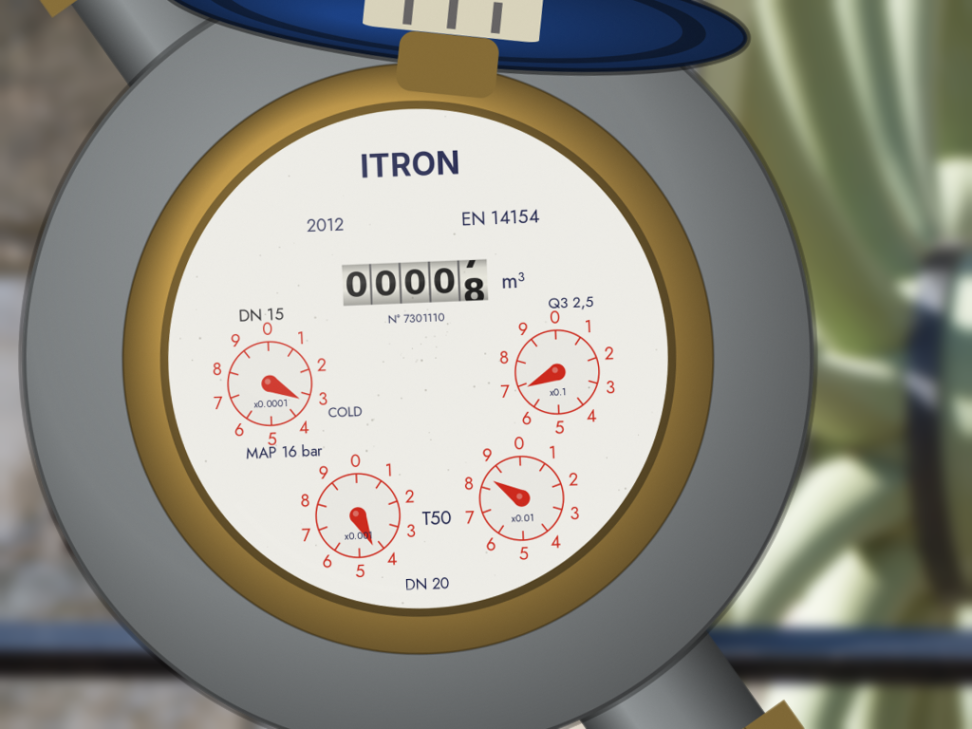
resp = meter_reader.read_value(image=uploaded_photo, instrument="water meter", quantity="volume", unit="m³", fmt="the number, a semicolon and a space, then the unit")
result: 7.6843; m³
